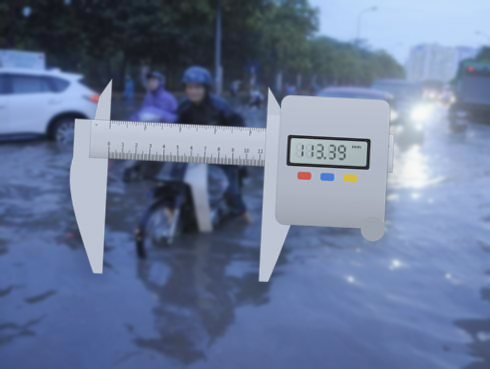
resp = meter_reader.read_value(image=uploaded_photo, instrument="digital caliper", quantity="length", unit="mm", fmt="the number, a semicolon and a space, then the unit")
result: 113.39; mm
